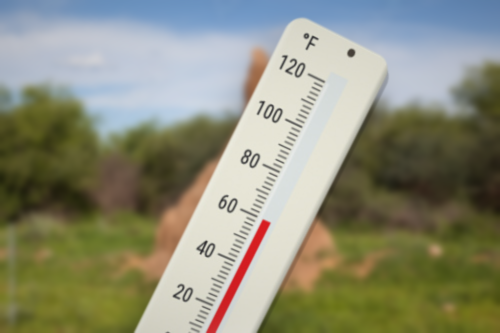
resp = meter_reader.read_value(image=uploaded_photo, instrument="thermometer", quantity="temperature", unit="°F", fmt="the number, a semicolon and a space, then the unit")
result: 60; °F
